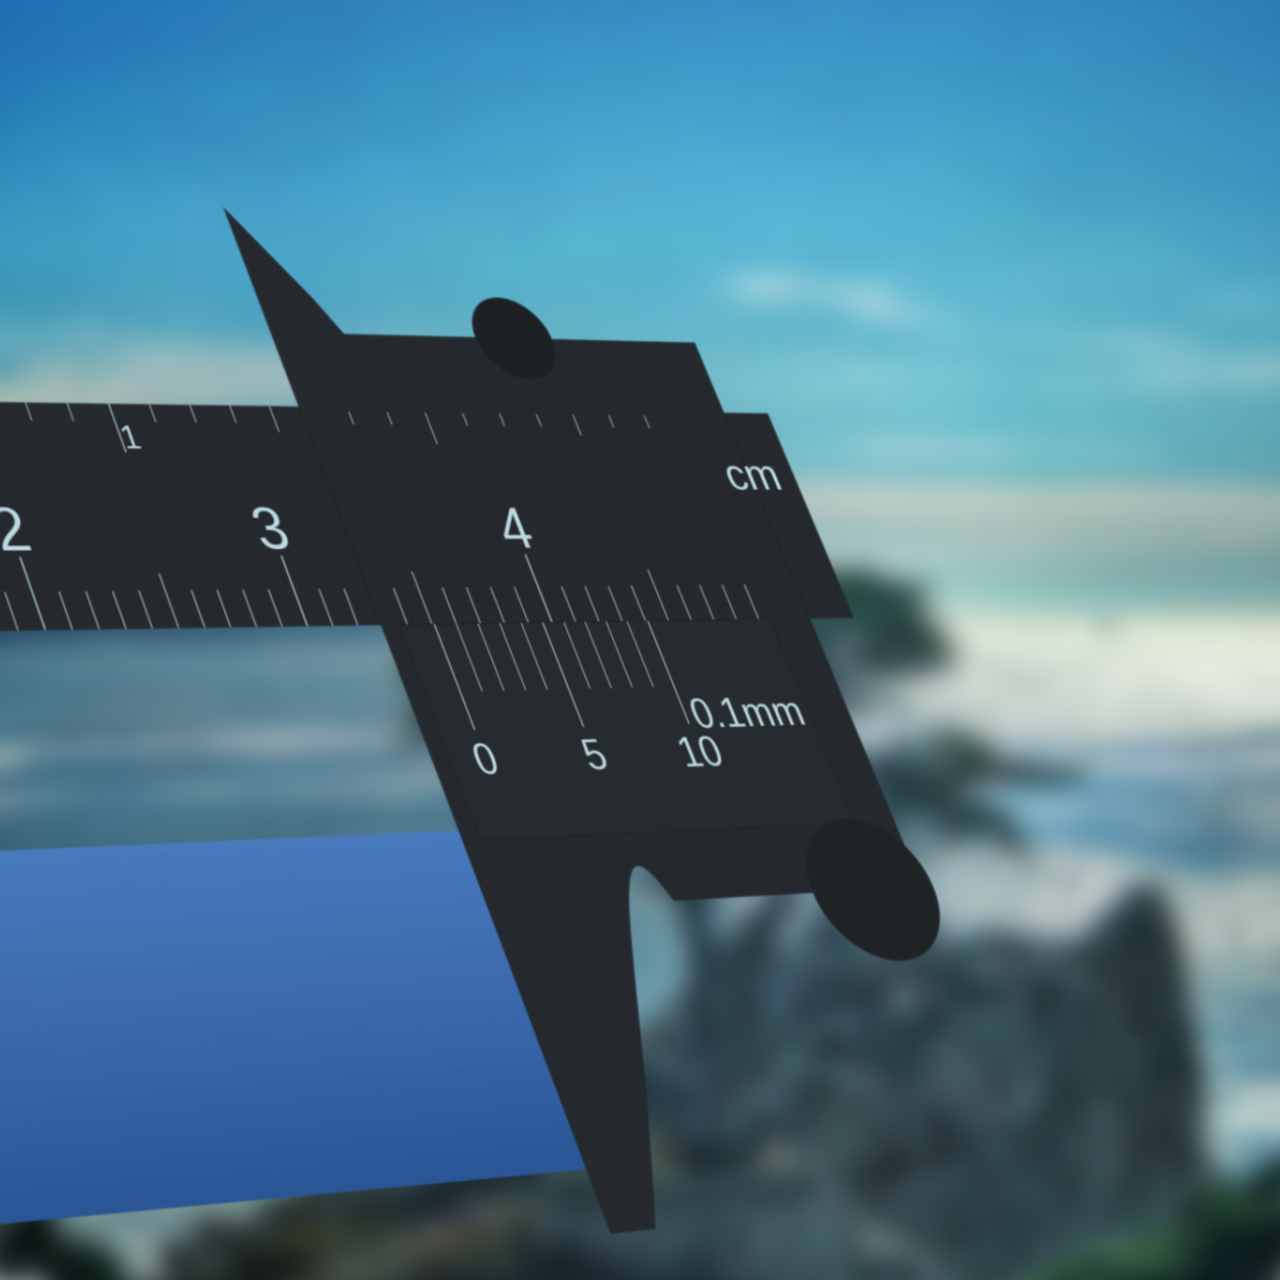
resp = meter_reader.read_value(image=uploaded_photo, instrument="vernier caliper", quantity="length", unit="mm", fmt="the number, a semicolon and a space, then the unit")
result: 35.1; mm
